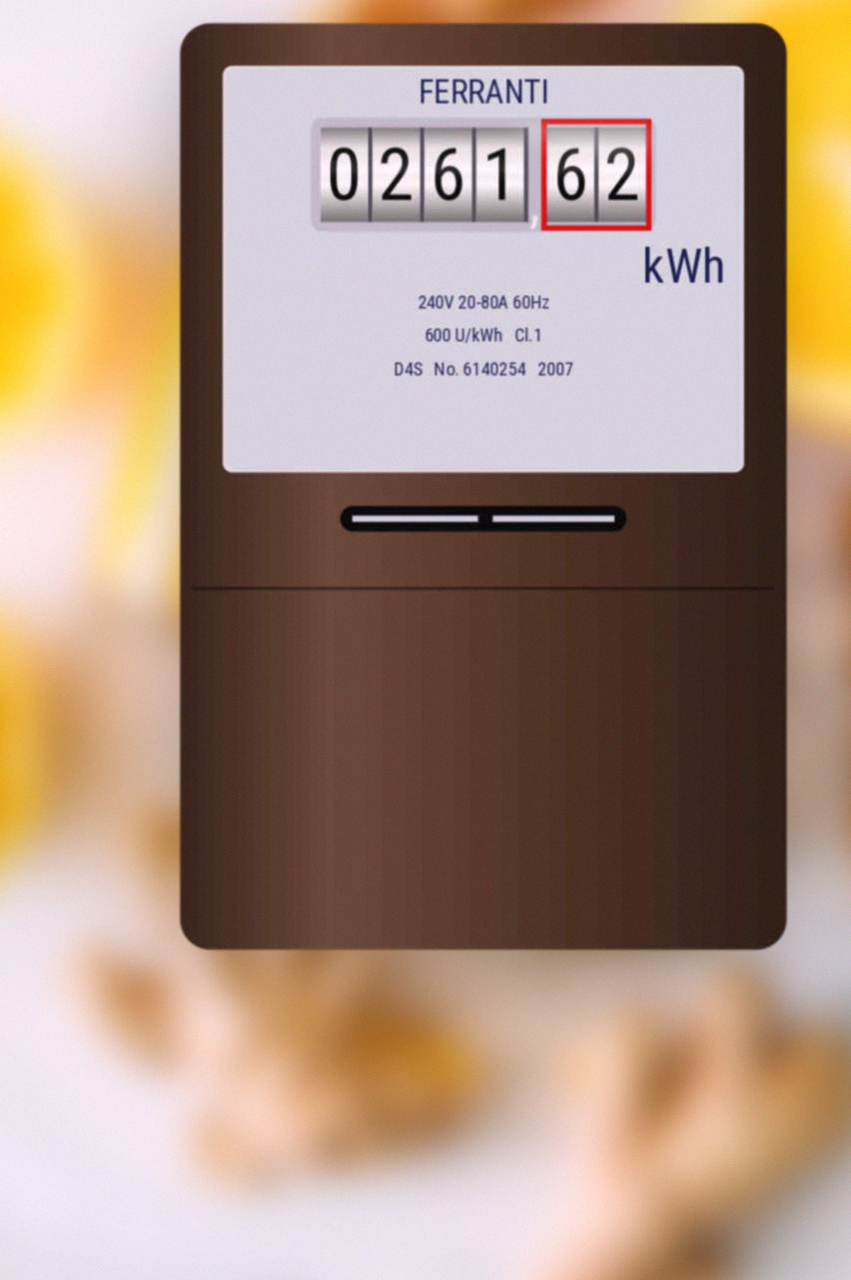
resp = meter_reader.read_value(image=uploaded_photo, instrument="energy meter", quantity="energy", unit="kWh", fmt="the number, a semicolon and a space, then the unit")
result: 261.62; kWh
